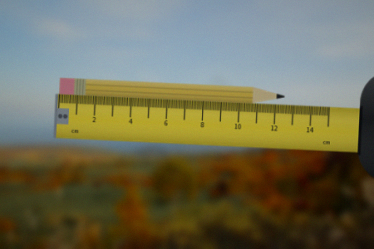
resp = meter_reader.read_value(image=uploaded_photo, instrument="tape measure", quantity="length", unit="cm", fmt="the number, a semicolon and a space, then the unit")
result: 12.5; cm
